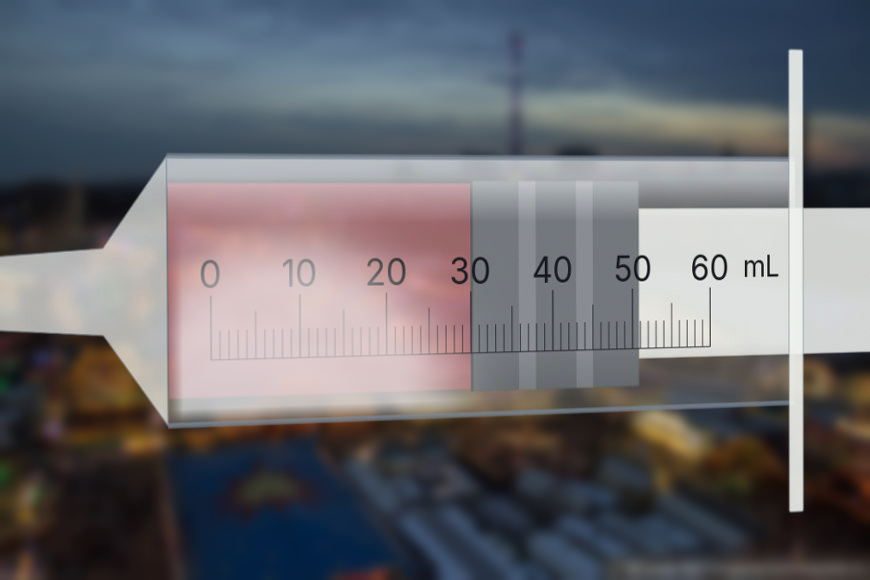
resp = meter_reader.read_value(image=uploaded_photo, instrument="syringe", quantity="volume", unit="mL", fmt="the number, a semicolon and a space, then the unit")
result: 30; mL
